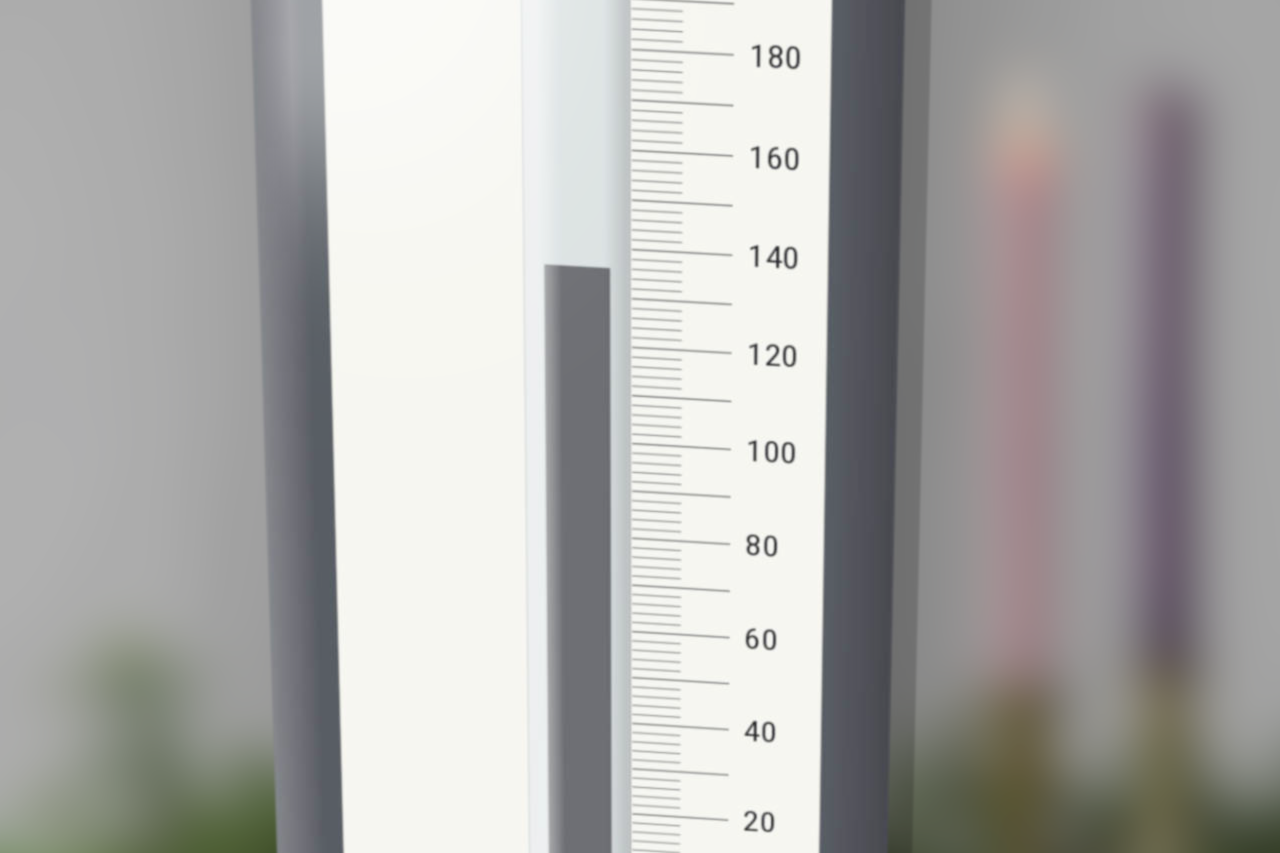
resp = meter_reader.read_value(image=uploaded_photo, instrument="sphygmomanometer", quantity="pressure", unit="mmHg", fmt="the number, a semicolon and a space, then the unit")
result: 136; mmHg
